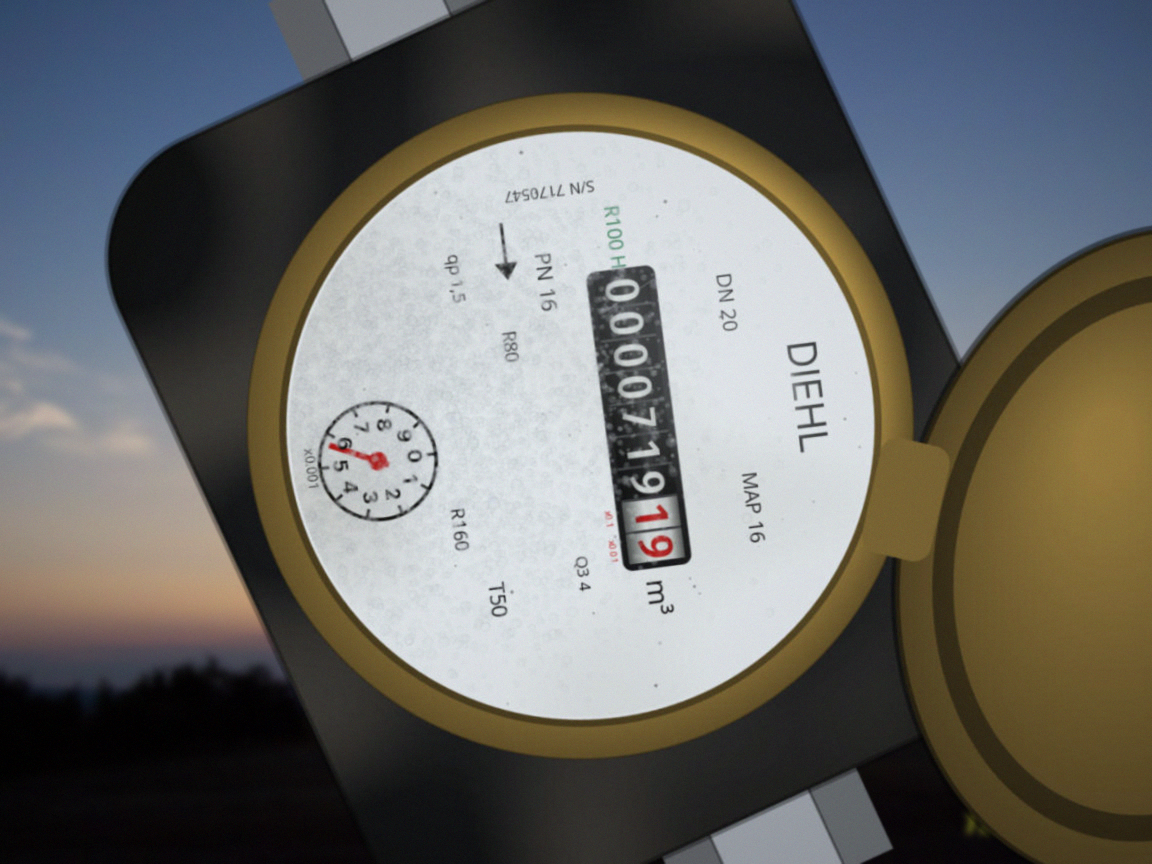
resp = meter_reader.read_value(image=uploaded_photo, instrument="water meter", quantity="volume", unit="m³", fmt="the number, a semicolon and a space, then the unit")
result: 719.195; m³
